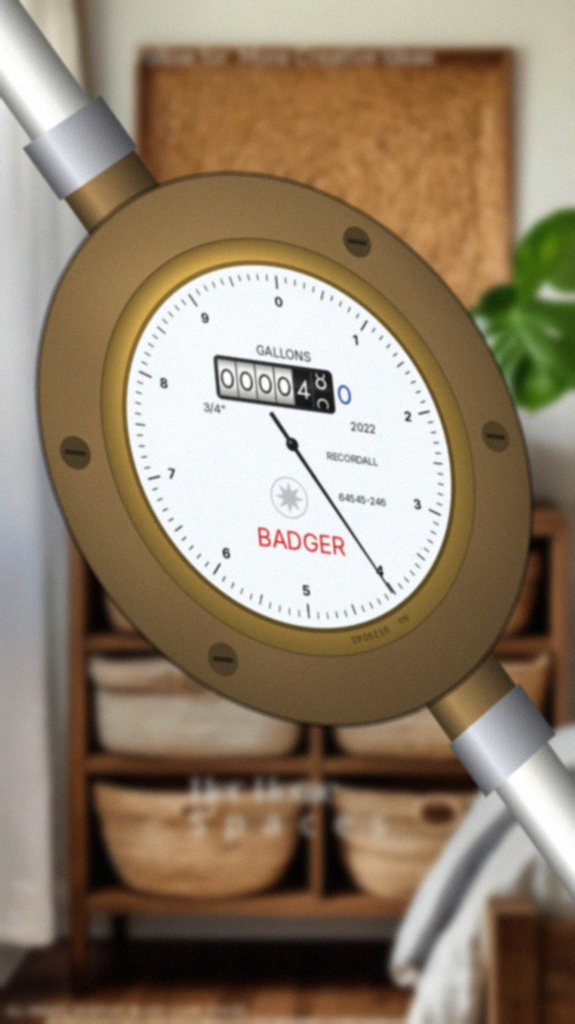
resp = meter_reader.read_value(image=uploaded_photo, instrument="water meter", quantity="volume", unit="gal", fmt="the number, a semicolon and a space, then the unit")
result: 484.0; gal
